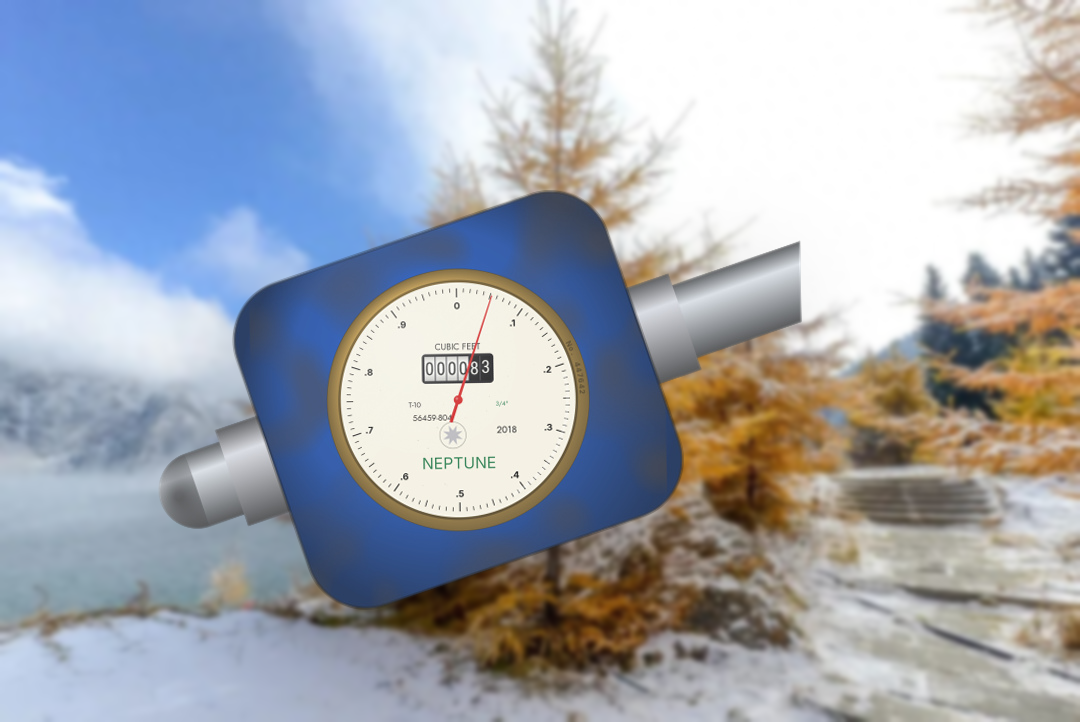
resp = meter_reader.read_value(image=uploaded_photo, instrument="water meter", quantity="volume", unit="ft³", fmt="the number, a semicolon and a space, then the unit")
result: 83.05; ft³
